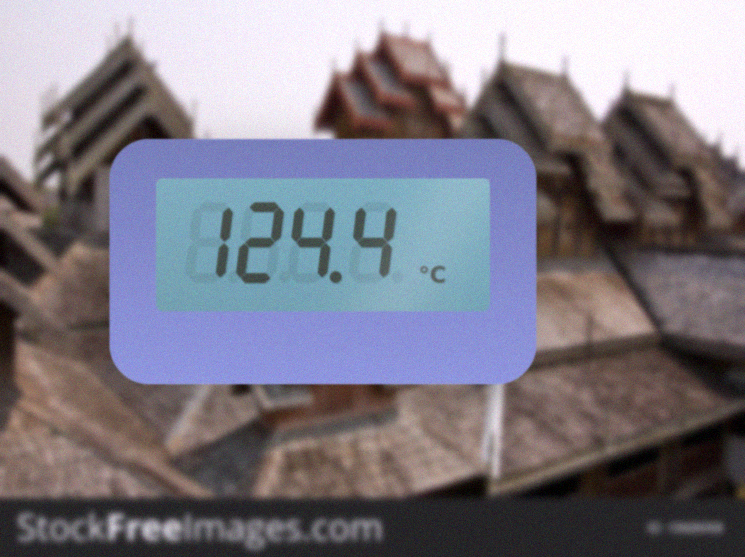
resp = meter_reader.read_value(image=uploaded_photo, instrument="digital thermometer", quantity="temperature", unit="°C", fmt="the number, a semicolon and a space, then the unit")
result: 124.4; °C
